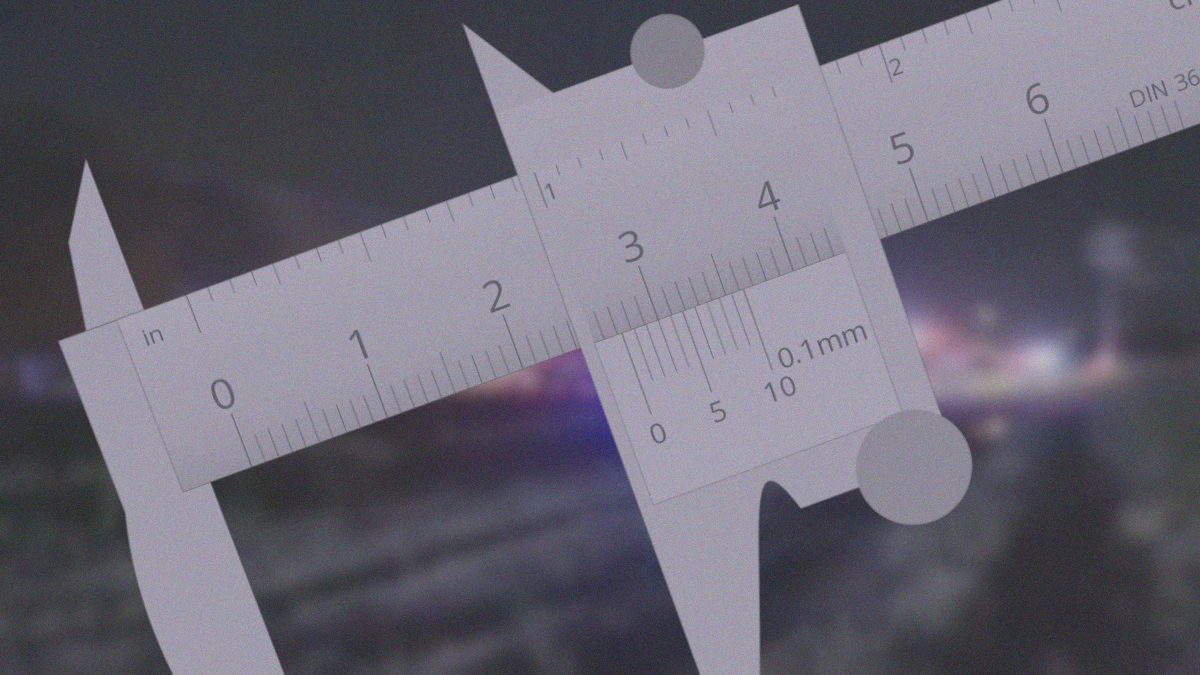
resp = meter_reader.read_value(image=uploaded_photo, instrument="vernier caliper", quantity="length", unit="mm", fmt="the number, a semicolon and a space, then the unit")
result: 27.3; mm
